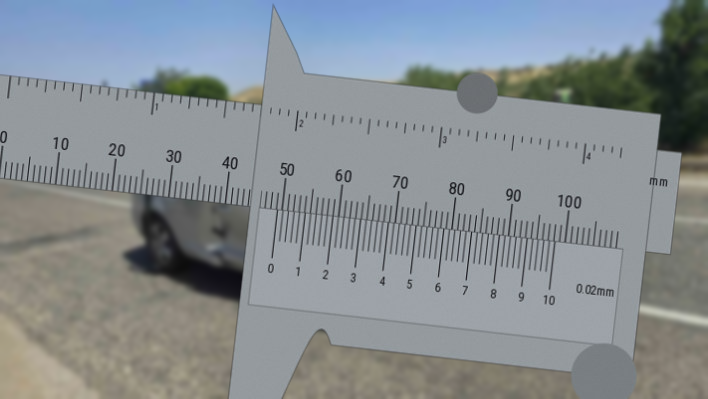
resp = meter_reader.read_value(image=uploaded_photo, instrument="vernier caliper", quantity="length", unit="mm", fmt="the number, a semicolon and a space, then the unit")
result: 49.2; mm
